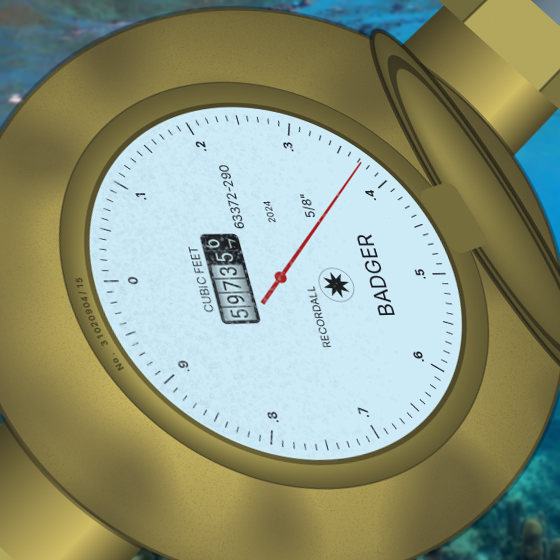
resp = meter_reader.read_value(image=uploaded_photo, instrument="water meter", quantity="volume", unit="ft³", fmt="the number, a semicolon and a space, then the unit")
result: 597356.37; ft³
